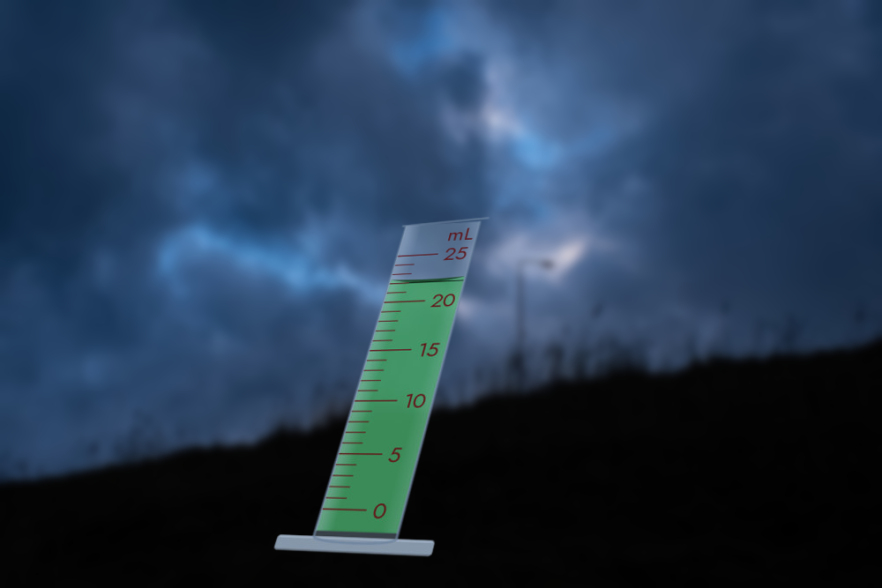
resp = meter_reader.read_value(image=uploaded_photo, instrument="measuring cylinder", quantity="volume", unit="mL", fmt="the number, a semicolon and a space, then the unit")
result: 22; mL
